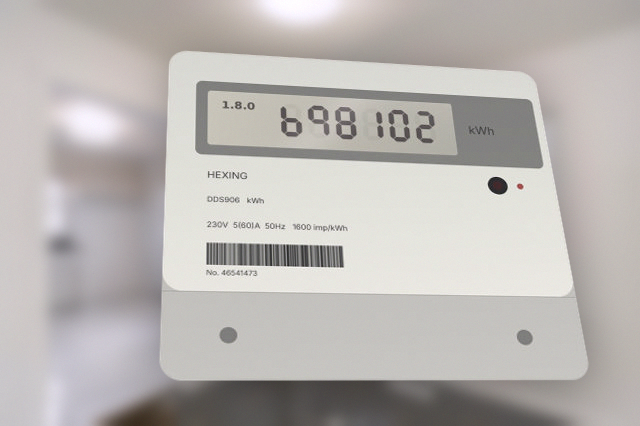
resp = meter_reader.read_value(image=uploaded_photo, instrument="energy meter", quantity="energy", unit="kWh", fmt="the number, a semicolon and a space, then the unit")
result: 698102; kWh
